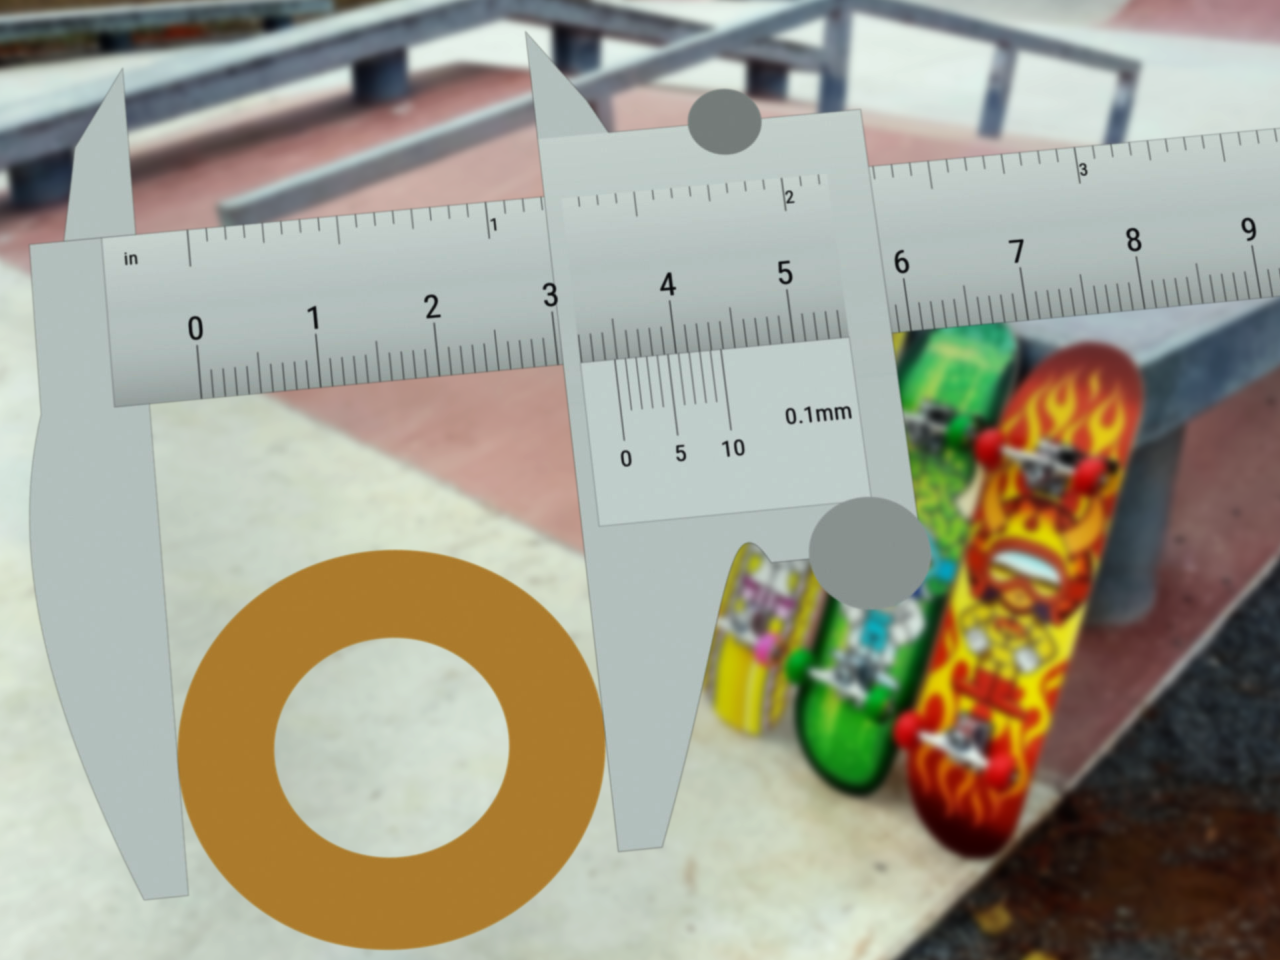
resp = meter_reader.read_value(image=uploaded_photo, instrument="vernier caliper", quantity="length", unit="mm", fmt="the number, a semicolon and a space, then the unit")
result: 34.8; mm
